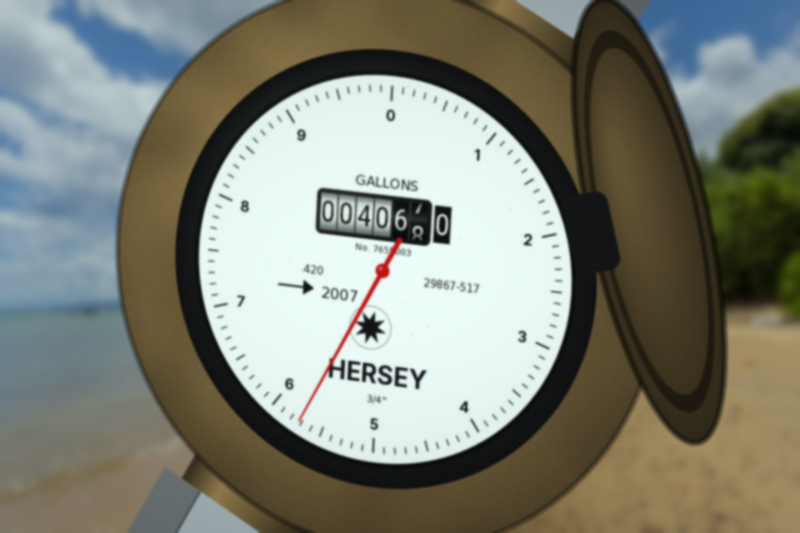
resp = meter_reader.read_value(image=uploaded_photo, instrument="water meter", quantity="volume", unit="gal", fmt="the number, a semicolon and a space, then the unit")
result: 40675.7; gal
